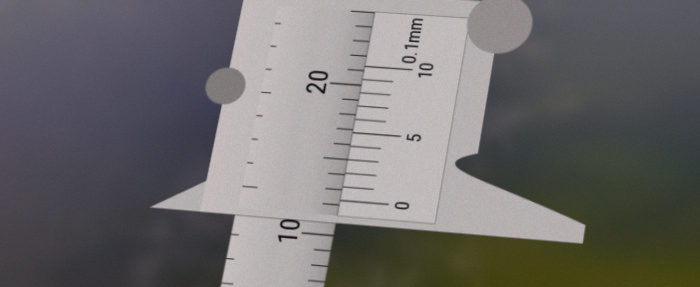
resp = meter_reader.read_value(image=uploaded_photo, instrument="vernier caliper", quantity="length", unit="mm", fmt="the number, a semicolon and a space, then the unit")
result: 12.3; mm
